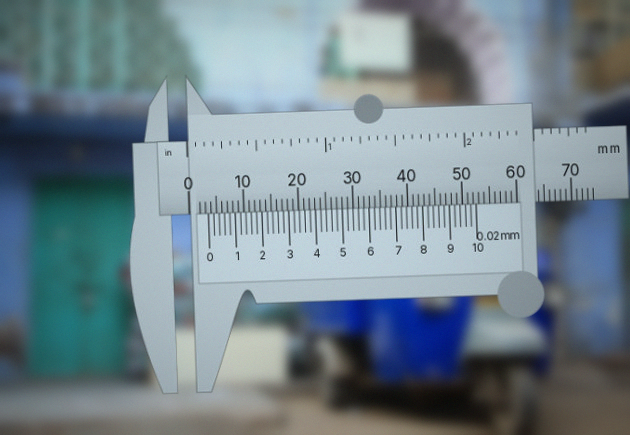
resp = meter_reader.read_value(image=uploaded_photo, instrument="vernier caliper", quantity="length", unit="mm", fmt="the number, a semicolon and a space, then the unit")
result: 3.5; mm
